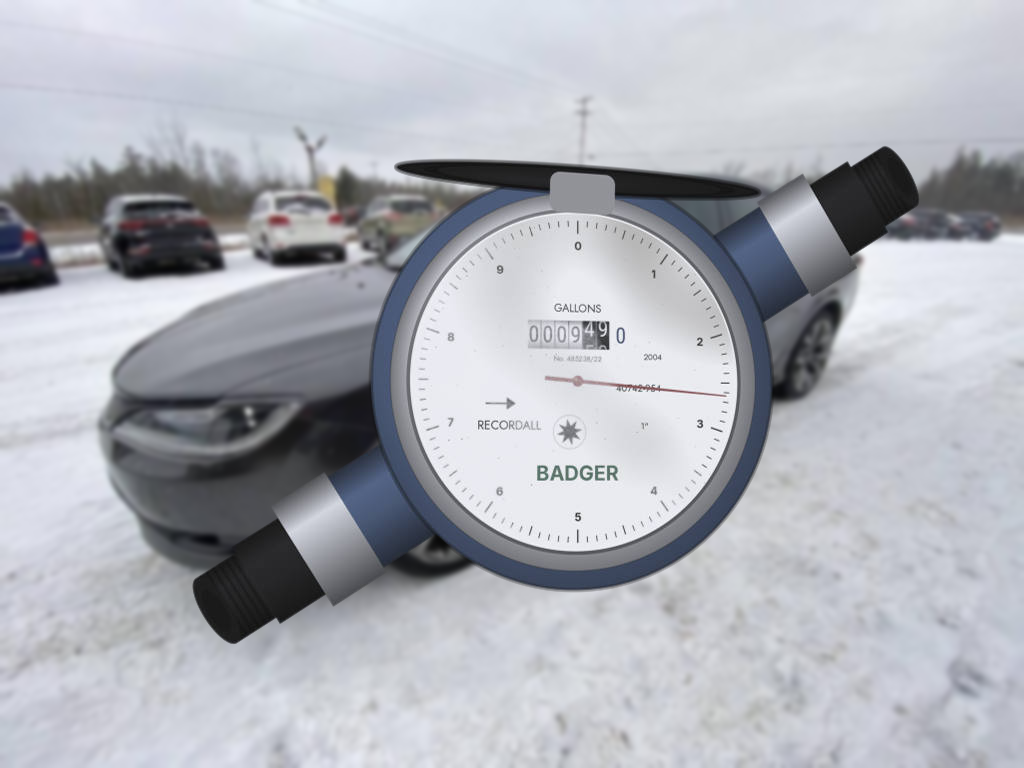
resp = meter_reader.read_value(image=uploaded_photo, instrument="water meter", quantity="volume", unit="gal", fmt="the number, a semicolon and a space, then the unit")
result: 9492.6; gal
